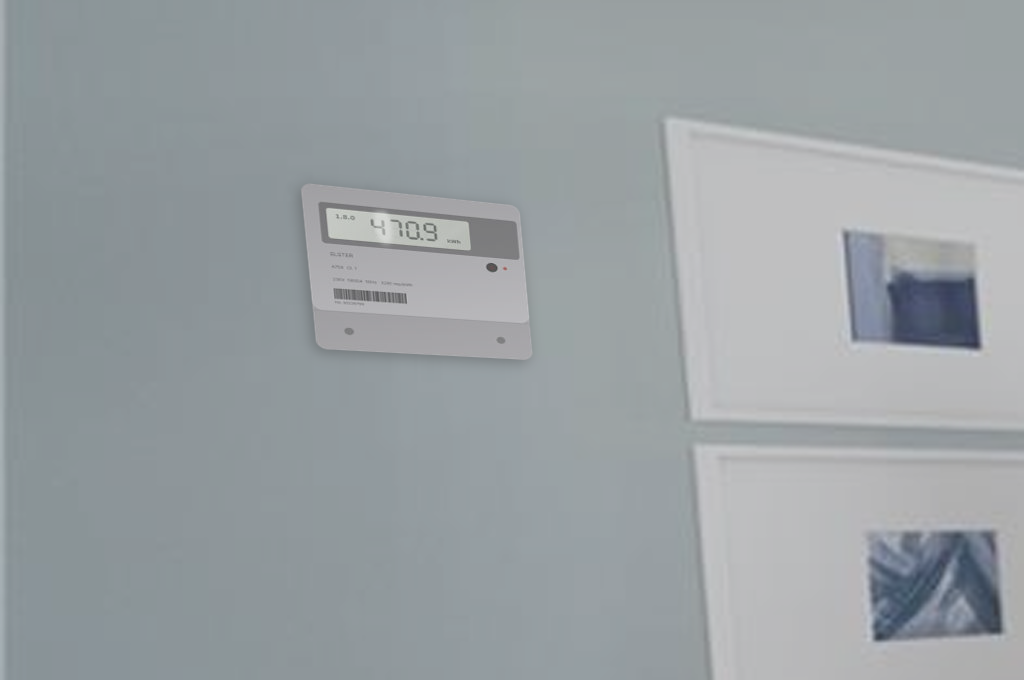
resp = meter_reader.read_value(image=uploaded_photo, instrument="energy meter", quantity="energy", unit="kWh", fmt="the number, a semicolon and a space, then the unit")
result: 470.9; kWh
